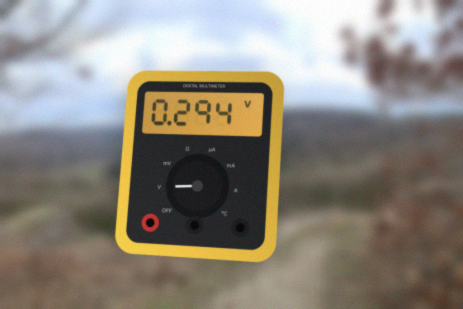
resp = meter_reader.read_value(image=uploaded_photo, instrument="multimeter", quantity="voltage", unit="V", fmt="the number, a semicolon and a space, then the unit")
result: 0.294; V
